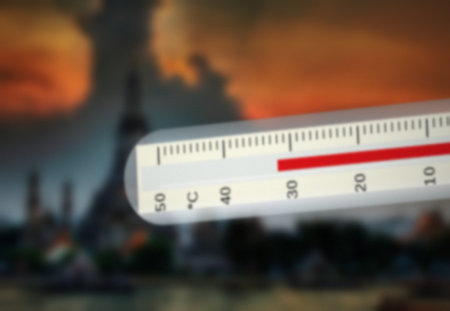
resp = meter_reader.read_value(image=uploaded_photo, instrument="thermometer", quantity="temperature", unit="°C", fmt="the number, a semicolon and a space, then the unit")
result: 32; °C
